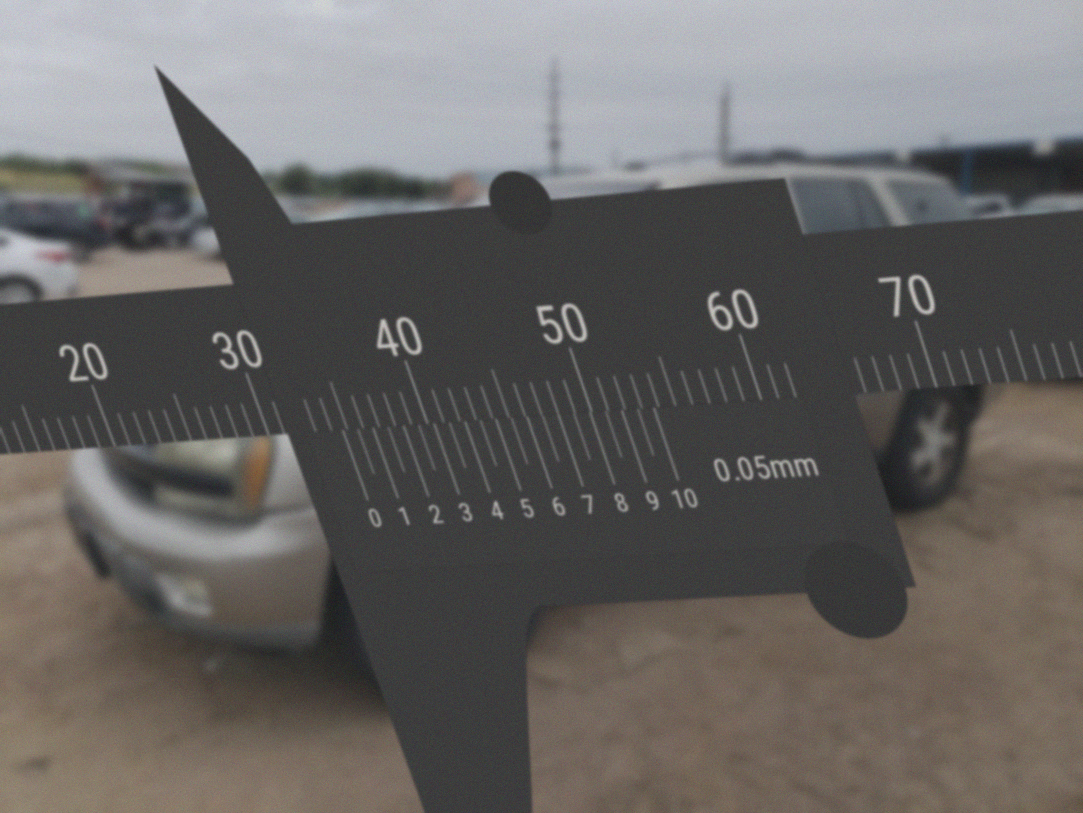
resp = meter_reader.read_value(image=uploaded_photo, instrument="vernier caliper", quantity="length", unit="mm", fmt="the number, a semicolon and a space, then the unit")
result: 34.7; mm
